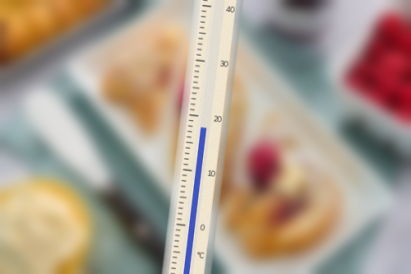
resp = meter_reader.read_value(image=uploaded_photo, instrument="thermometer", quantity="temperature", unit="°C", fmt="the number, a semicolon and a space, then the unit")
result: 18; °C
